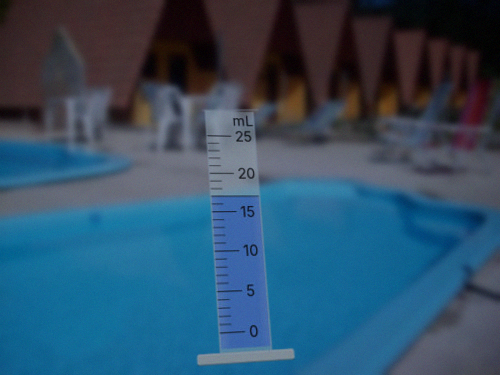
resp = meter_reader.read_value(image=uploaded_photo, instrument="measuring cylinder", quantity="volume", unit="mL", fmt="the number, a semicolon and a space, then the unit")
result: 17; mL
